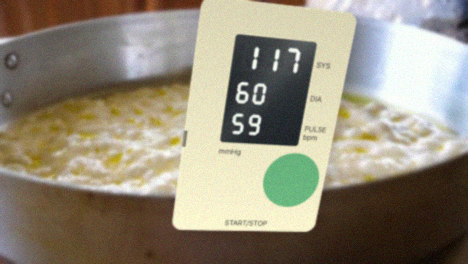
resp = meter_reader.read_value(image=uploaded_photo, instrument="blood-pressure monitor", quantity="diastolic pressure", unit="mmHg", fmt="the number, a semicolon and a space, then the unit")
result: 60; mmHg
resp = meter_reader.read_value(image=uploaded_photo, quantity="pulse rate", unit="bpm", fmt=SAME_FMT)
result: 59; bpm
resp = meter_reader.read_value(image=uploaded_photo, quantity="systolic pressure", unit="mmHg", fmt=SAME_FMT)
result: 117; mmHg
